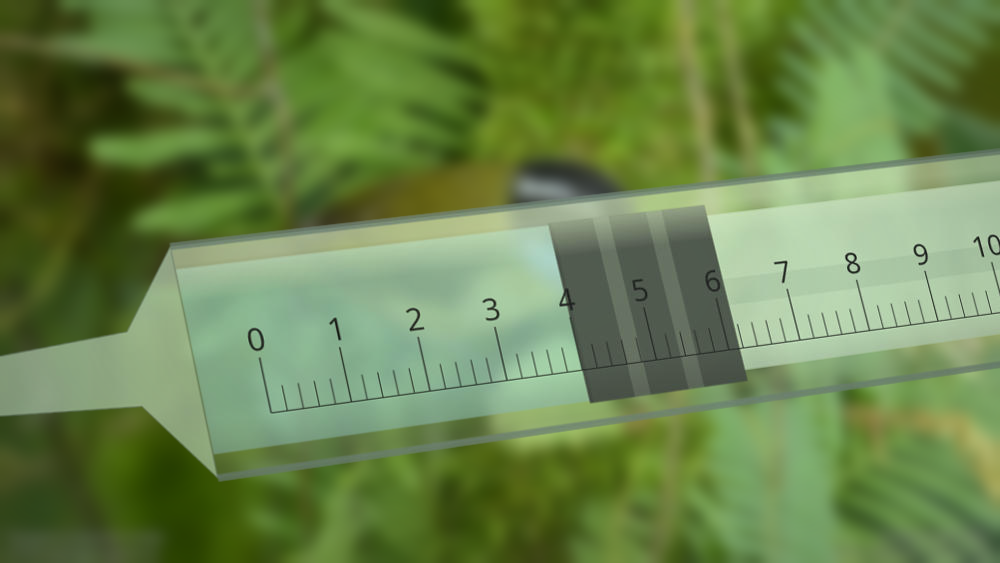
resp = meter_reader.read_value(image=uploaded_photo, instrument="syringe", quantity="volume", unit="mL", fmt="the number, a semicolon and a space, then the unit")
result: 4; mL
